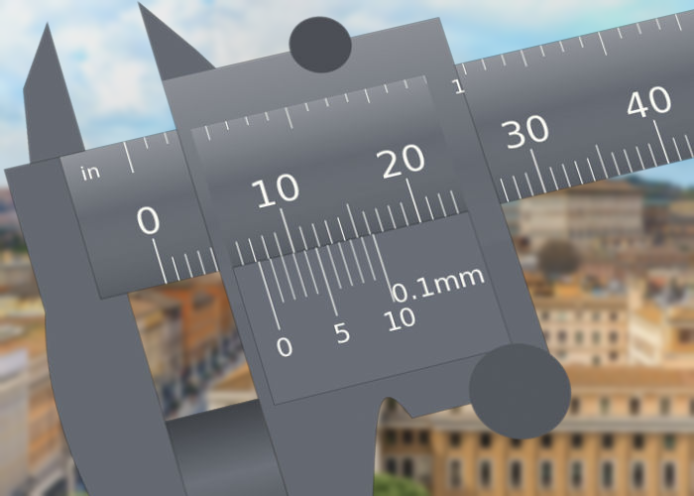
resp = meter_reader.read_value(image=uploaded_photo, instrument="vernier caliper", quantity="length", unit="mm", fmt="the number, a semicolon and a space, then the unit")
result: 7.2; mm
